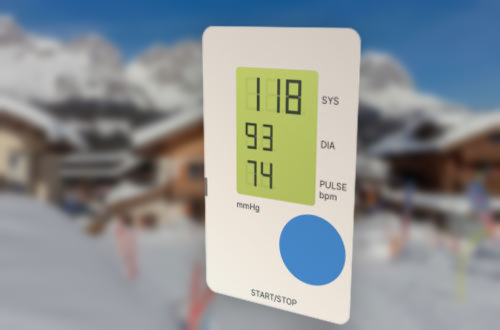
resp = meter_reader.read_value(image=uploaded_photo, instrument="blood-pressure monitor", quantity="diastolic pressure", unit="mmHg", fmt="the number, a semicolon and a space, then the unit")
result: 93; mmHg
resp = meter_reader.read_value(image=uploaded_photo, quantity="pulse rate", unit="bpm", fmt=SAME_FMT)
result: 74; bpm
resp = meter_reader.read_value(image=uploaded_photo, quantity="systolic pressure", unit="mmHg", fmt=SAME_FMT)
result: 118; mmHg
